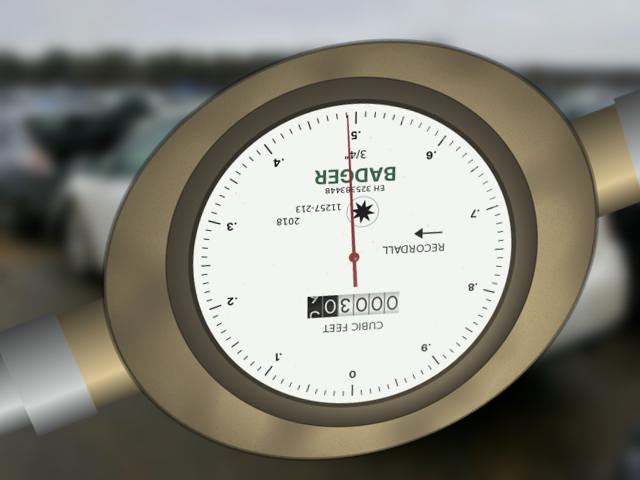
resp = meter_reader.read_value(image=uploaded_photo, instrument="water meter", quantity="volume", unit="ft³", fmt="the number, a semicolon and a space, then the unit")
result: 305.49; ft³
